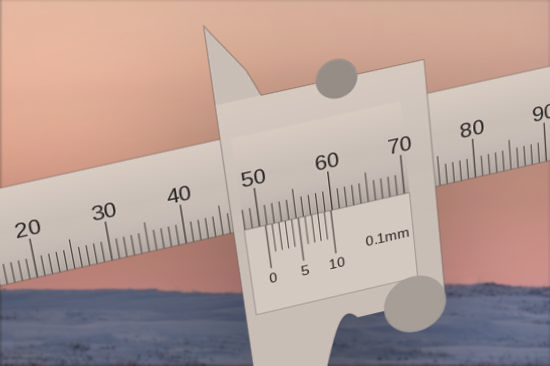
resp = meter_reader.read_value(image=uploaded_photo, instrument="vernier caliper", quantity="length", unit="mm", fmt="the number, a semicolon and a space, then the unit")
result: 50.8; mm
